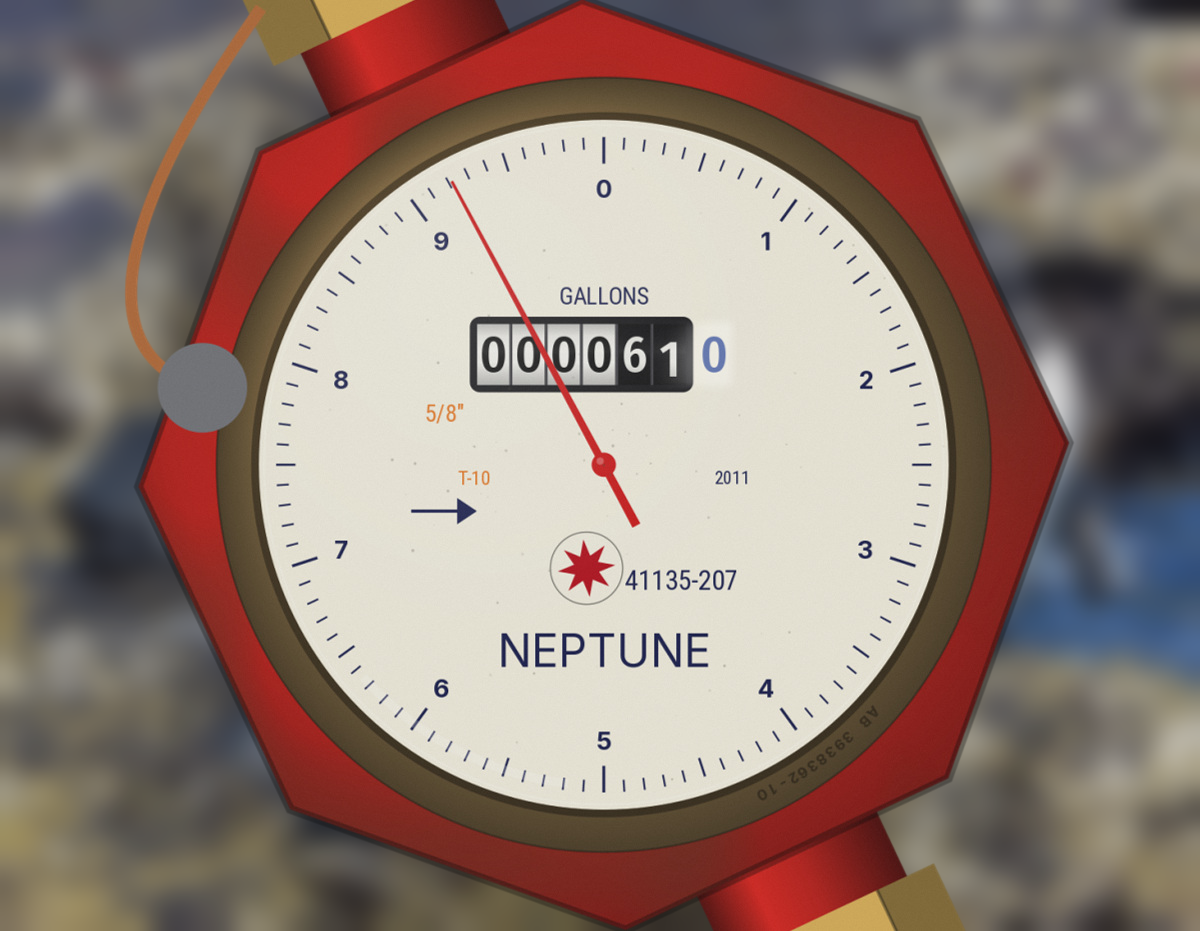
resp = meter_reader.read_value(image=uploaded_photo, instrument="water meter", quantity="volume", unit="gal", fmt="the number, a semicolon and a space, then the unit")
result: 609.2; gal
